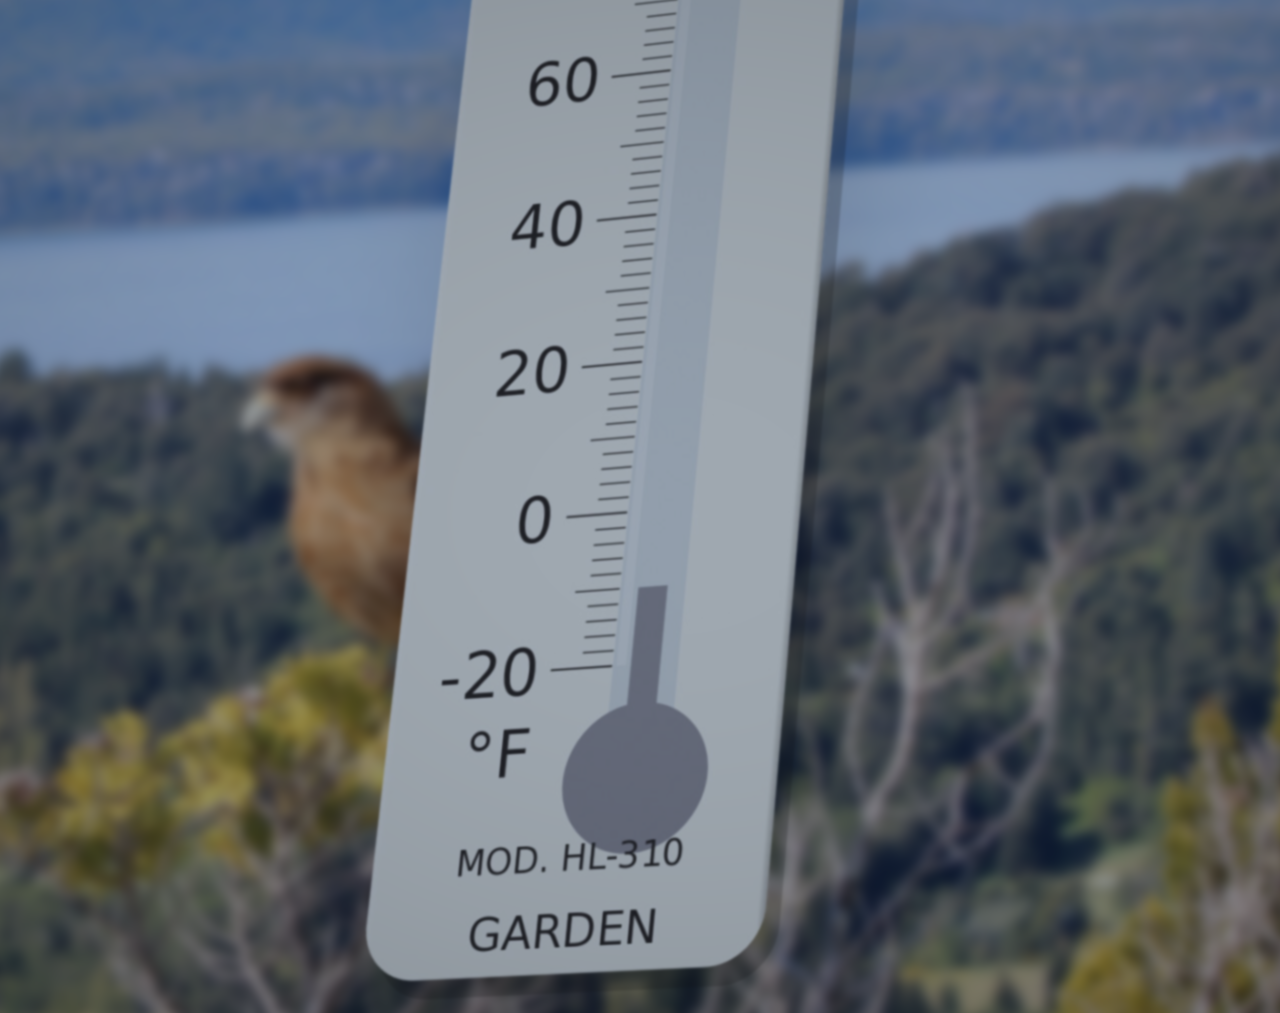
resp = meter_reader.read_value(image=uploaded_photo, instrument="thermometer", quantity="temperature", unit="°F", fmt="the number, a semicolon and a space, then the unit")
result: -10; °F
